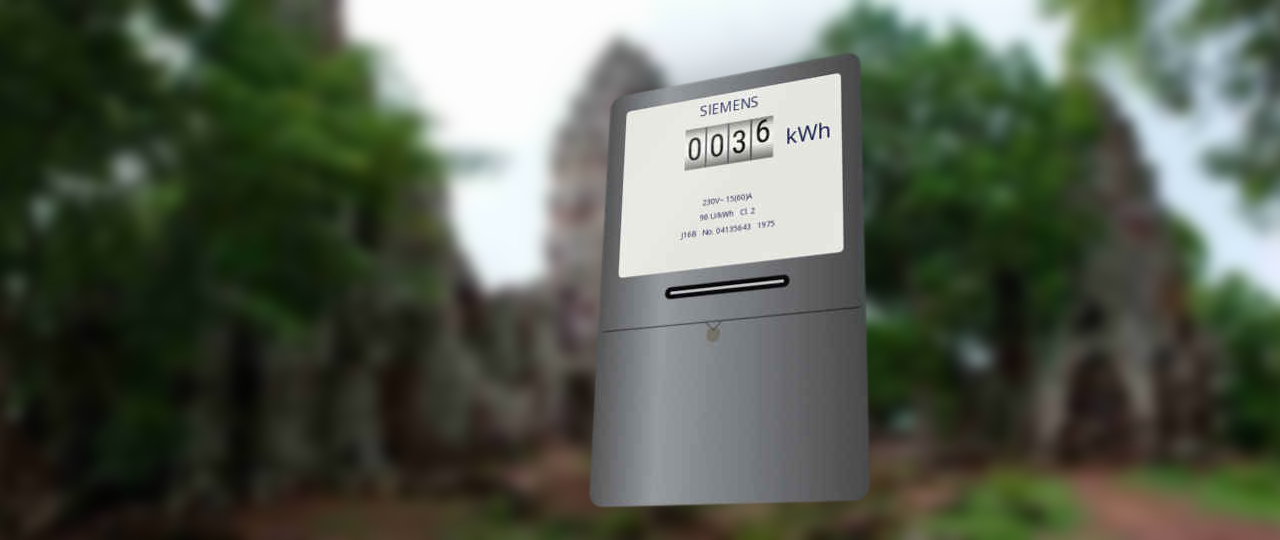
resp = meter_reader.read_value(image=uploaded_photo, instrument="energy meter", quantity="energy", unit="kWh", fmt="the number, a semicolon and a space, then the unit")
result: 36; kWh
